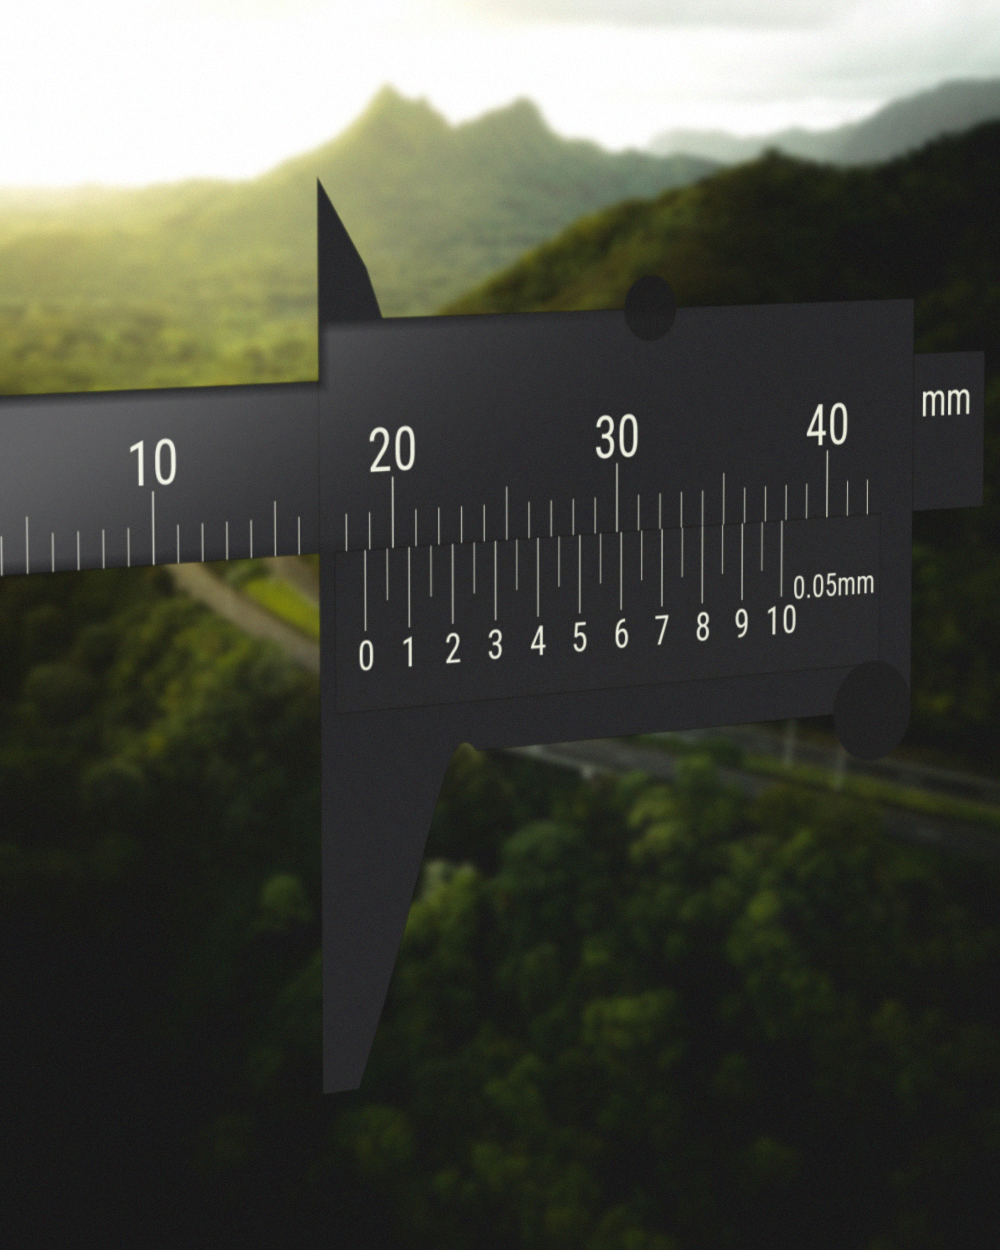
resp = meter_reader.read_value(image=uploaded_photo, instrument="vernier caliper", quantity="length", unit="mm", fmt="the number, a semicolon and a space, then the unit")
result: 18.8; mm
